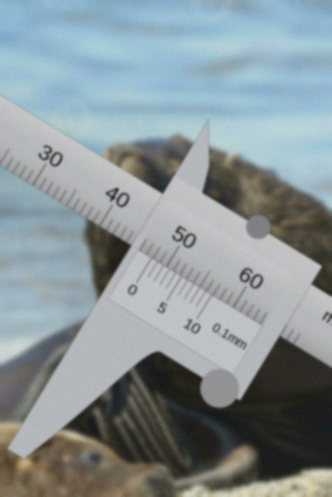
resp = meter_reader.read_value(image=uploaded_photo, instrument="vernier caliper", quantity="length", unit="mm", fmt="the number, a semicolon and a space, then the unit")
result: 47.8; mm
